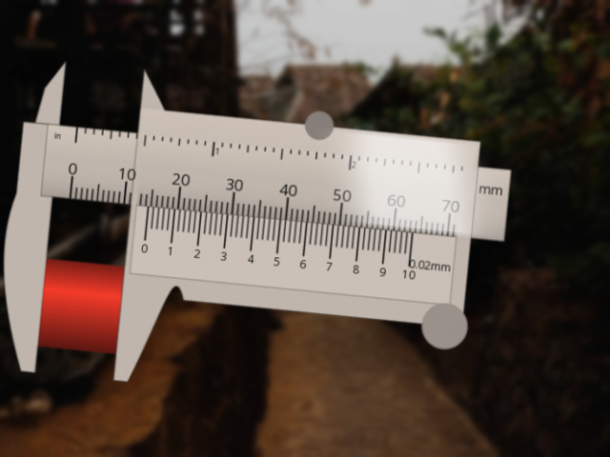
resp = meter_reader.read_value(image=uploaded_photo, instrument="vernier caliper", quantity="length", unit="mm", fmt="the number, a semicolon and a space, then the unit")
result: 14.5; mm
